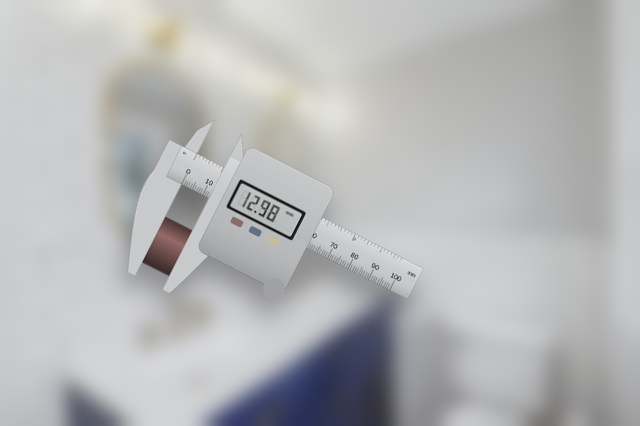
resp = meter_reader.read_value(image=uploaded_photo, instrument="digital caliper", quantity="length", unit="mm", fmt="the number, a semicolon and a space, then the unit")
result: 12.98; mm
